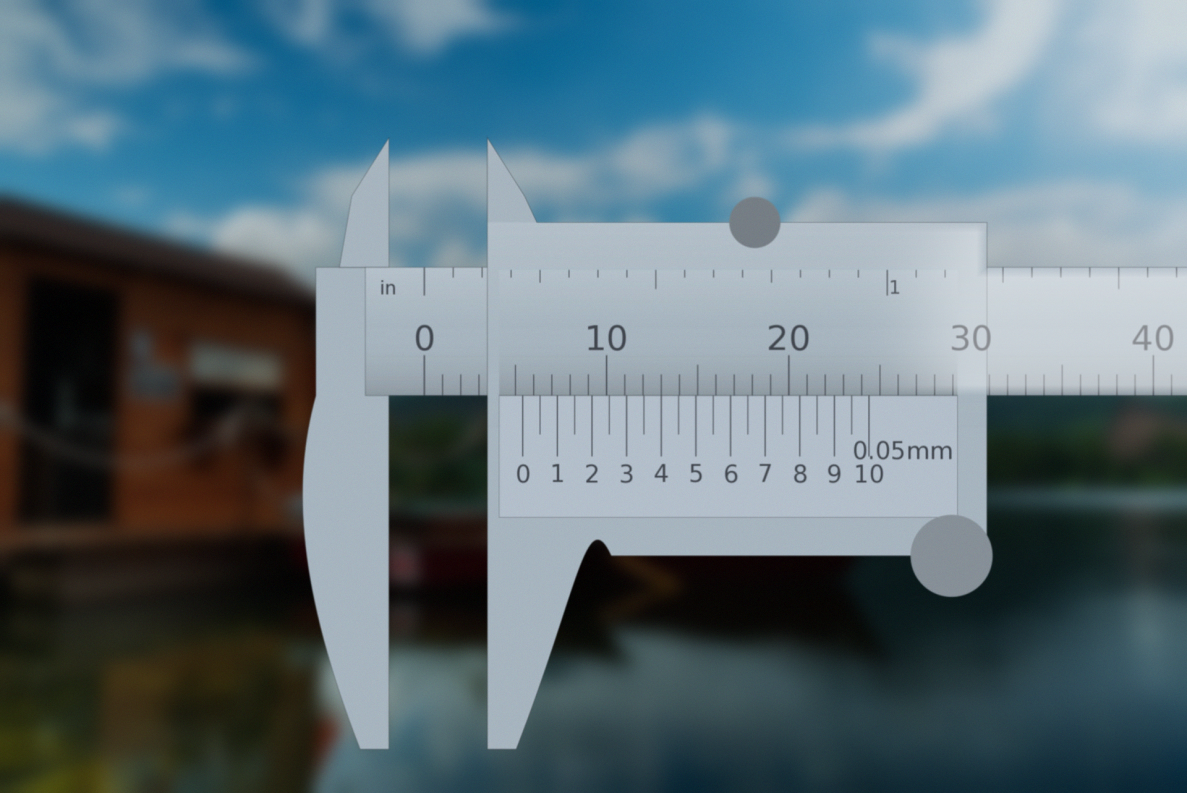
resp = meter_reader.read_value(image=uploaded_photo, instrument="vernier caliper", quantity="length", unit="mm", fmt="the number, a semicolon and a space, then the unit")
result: 5.4; mm
